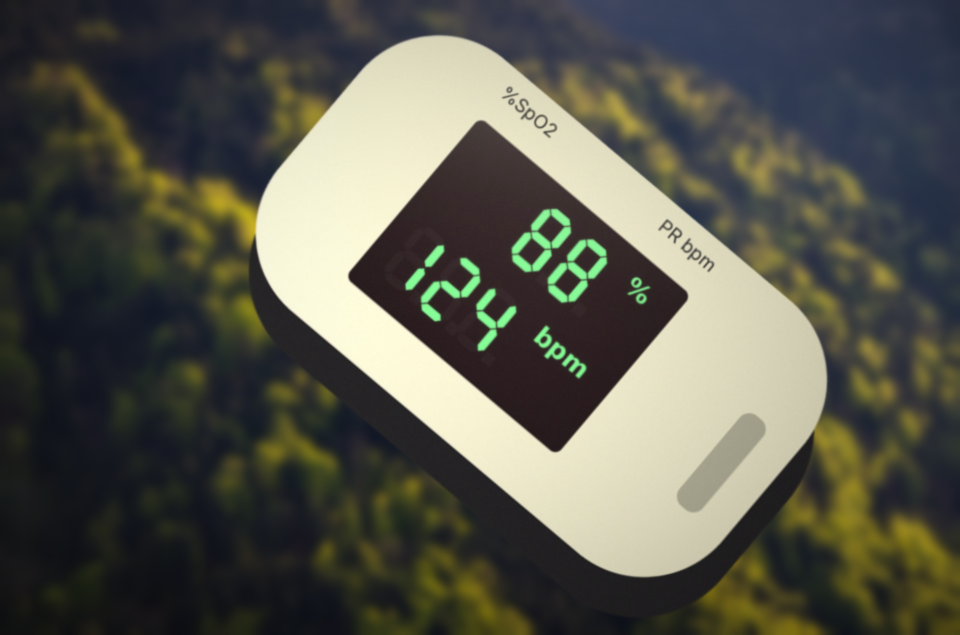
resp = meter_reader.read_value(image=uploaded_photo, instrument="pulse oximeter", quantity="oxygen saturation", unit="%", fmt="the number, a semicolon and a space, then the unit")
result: 88; %
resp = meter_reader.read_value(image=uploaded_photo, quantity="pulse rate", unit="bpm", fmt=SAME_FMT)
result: 124; bpm
